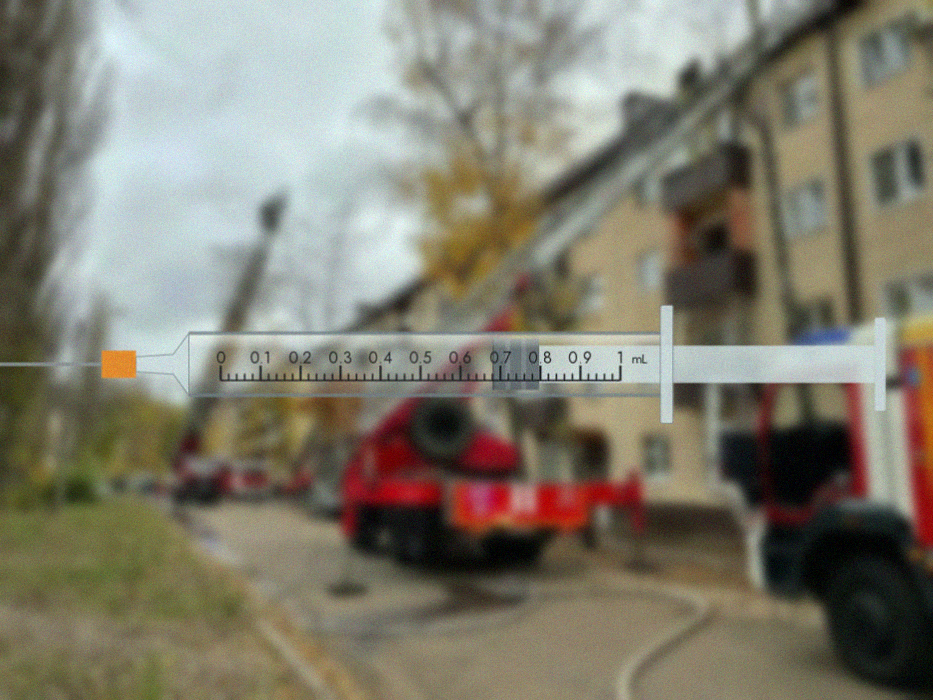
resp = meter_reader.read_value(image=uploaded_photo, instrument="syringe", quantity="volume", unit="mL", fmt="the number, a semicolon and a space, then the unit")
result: 0.68; mL
